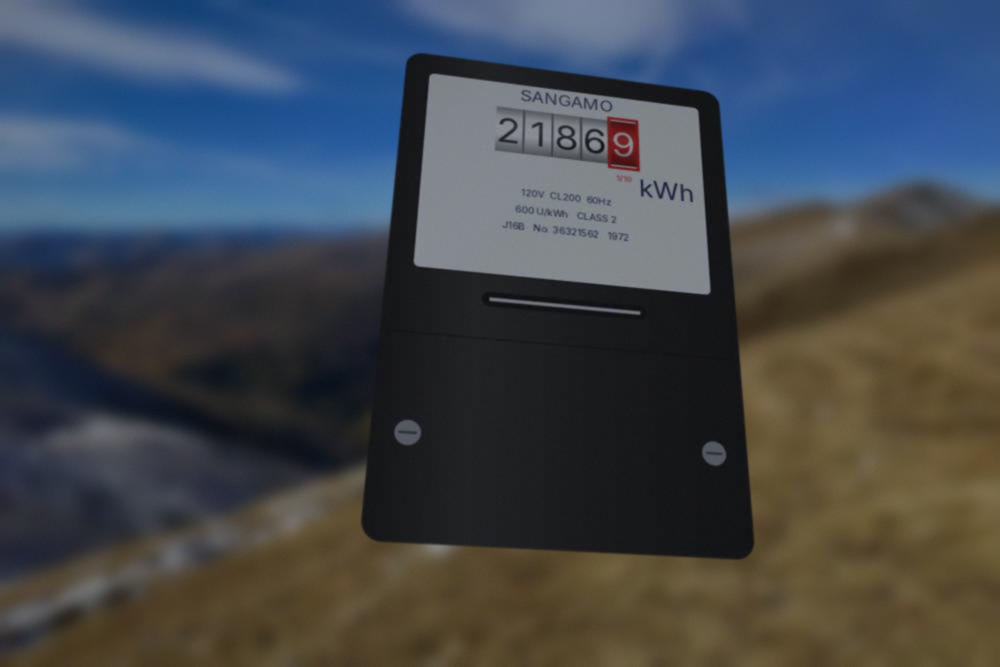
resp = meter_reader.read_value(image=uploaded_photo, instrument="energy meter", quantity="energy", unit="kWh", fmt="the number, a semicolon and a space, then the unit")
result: 2186.9; kWh
